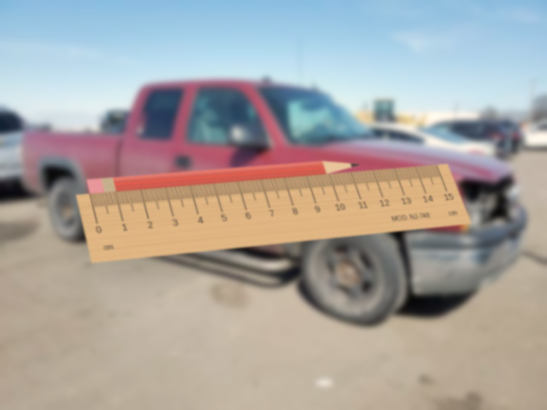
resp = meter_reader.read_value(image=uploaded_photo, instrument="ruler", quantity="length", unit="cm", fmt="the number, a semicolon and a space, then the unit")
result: 11.5; cm
